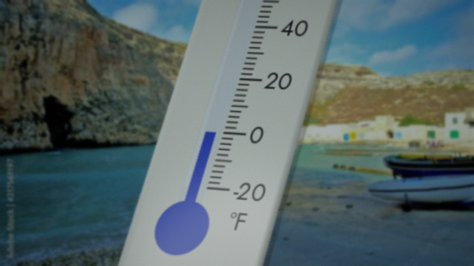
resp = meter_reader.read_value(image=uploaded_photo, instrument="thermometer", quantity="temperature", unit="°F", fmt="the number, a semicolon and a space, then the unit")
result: 0; °F
